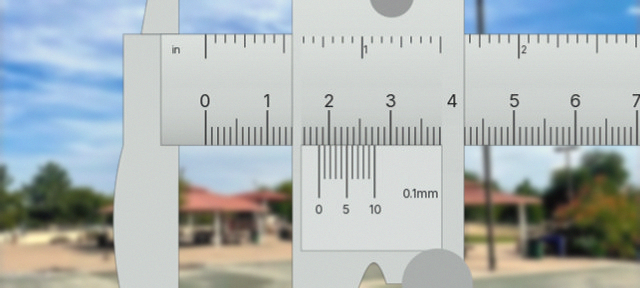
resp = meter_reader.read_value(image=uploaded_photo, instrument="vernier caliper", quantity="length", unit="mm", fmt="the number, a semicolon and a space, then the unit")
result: 18.4; mm
